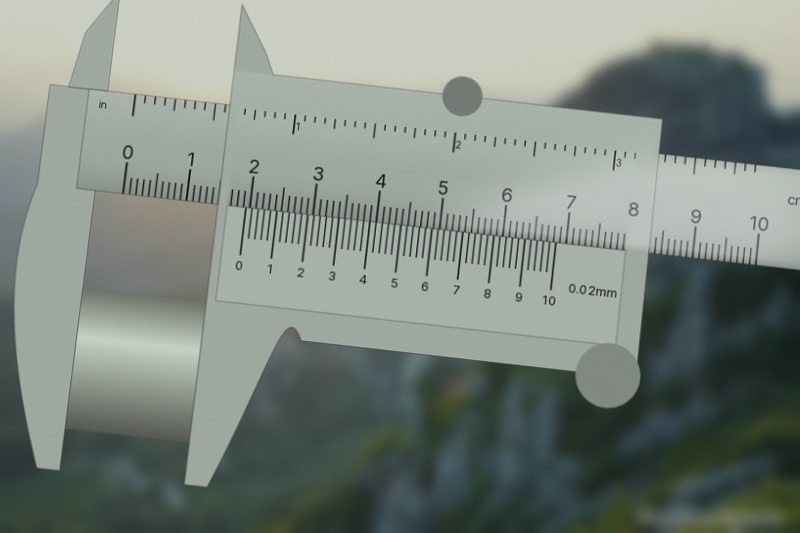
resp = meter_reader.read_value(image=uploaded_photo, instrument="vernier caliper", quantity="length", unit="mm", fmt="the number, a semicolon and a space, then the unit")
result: 19.4; mm
